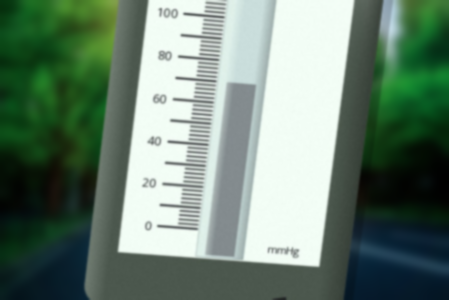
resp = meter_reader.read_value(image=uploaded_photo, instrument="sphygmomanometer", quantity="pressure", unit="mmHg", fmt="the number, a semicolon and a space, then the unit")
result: 70; mmHg
